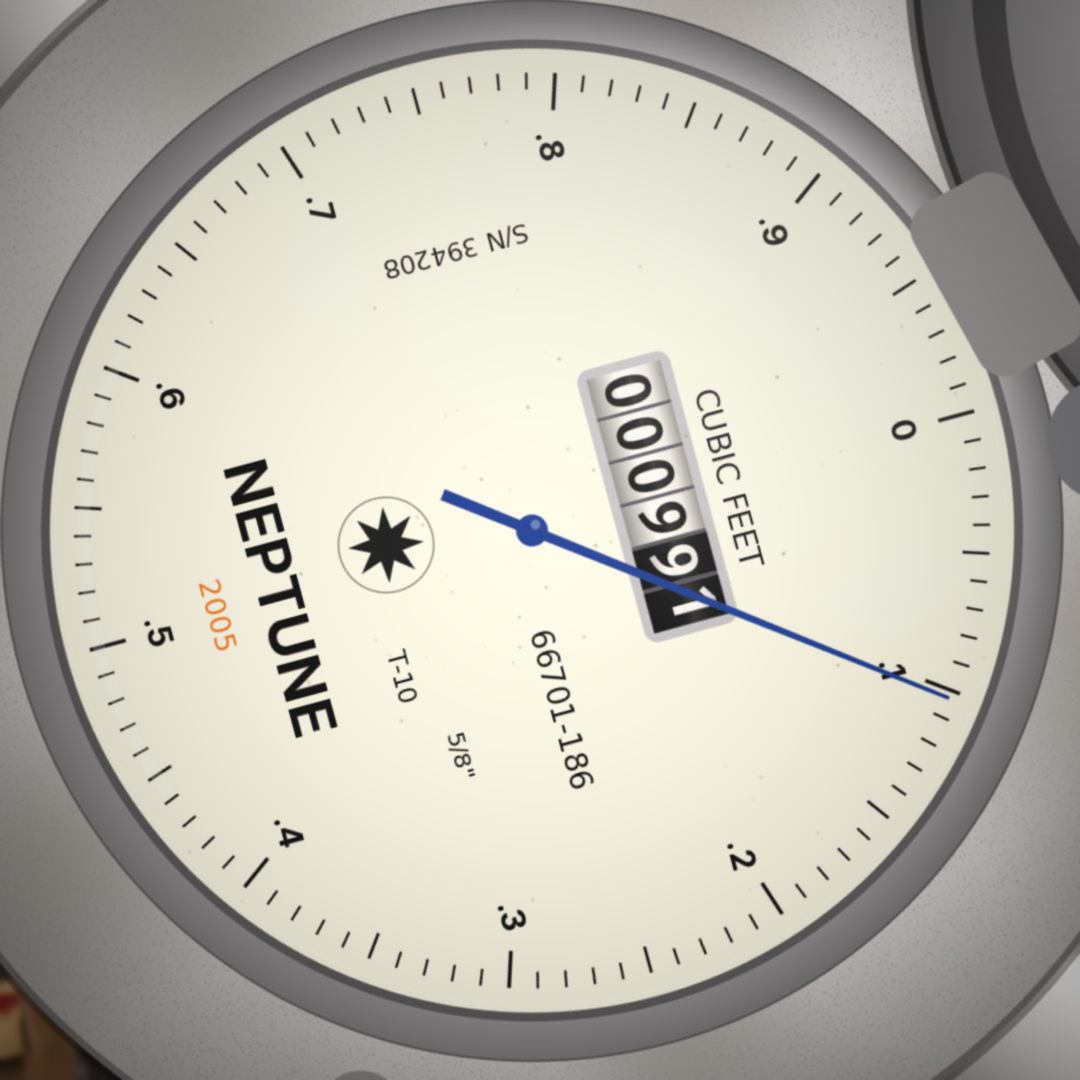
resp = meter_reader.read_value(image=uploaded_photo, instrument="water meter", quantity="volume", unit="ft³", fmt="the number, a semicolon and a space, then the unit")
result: 991.10; ft³
